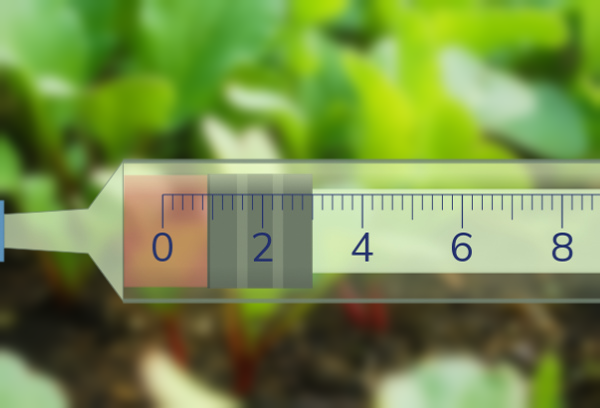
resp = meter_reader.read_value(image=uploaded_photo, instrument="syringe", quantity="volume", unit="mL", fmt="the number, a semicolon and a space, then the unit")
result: 0.9; mL
